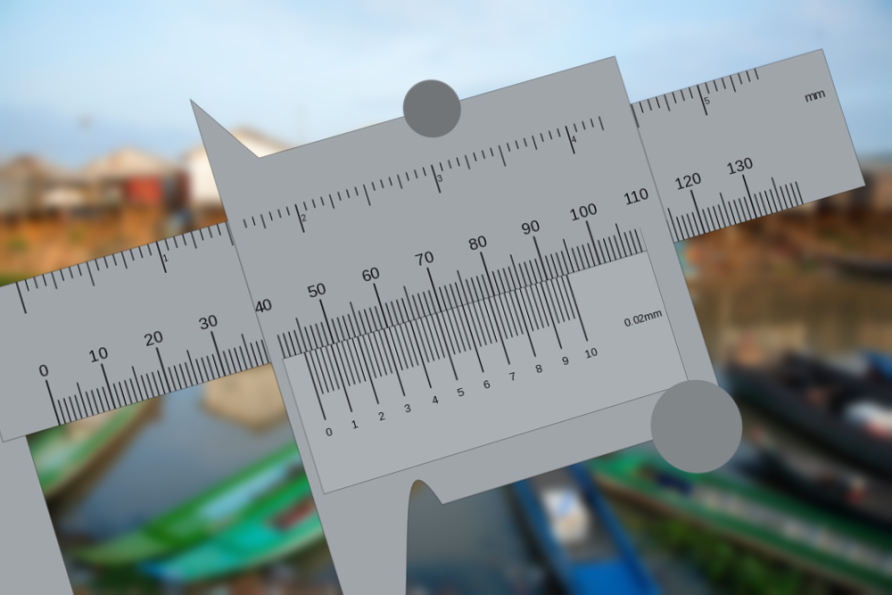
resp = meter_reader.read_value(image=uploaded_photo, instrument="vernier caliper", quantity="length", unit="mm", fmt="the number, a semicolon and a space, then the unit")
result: 44.6; mm
